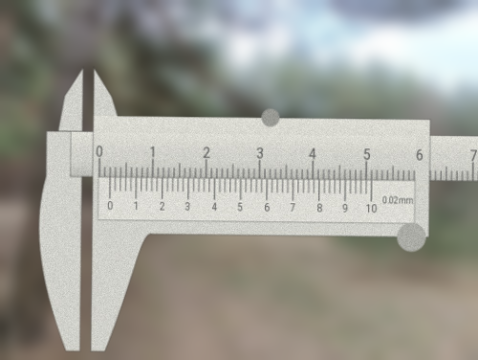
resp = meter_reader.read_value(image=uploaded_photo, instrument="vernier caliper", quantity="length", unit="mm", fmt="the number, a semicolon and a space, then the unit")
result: 2.0; mm
